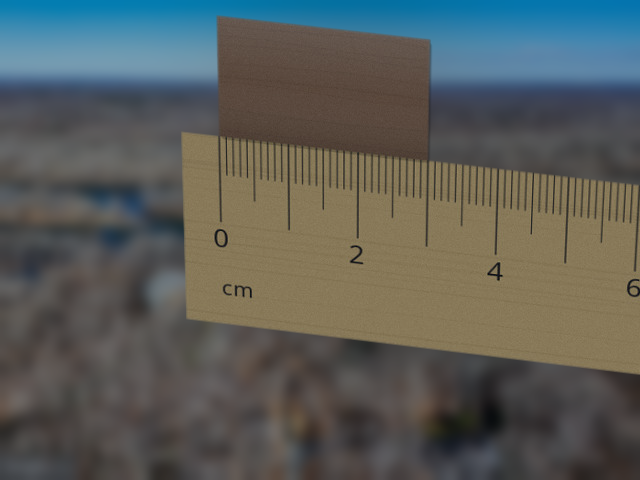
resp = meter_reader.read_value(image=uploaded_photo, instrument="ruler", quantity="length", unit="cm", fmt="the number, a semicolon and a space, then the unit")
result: 3; cm
